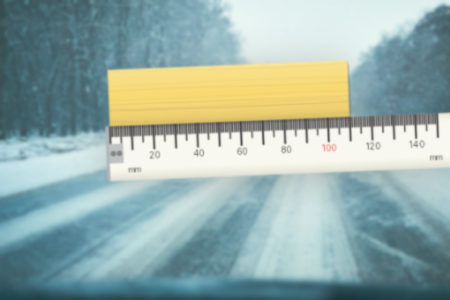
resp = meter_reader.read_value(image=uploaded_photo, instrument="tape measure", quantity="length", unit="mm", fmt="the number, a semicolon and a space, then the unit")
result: 110; mm
